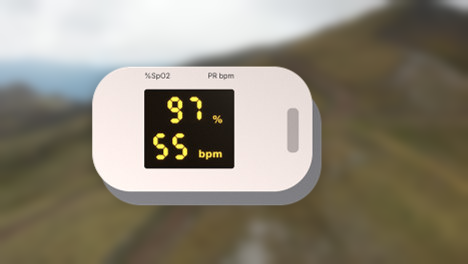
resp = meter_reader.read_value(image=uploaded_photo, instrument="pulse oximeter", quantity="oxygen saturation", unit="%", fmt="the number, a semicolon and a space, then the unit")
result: 97; %
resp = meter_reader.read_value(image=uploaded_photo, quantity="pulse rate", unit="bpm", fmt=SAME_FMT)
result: 55; bpm
